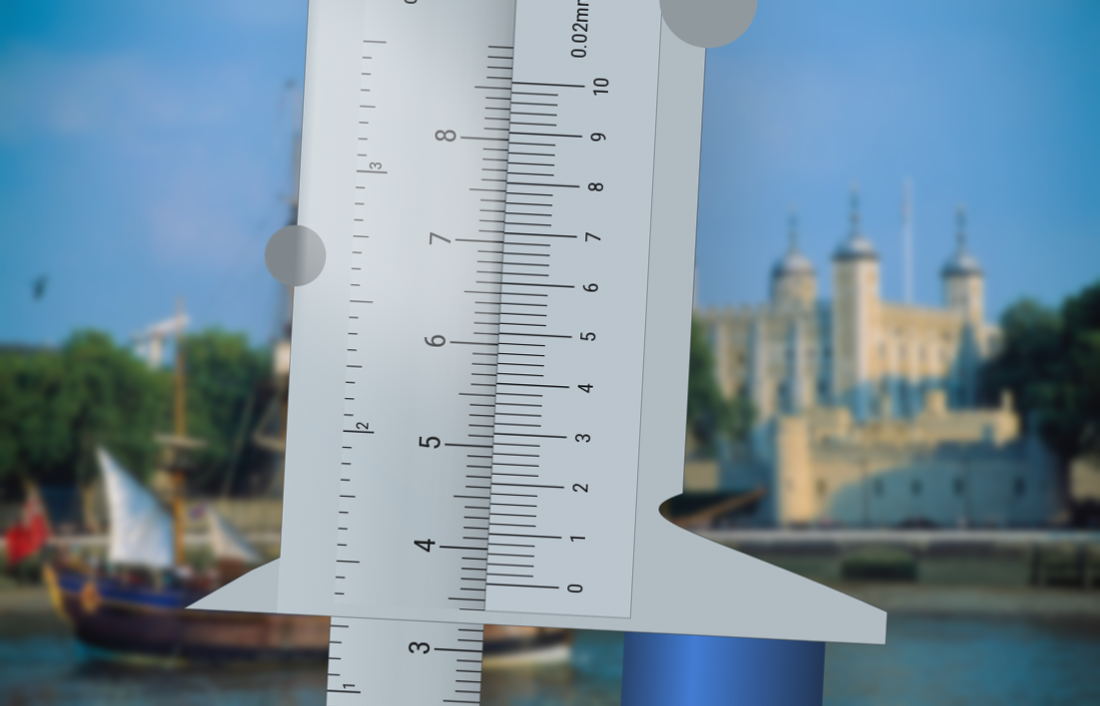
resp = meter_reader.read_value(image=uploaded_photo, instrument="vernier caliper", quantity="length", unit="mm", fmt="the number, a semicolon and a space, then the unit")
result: 36.6; mm
